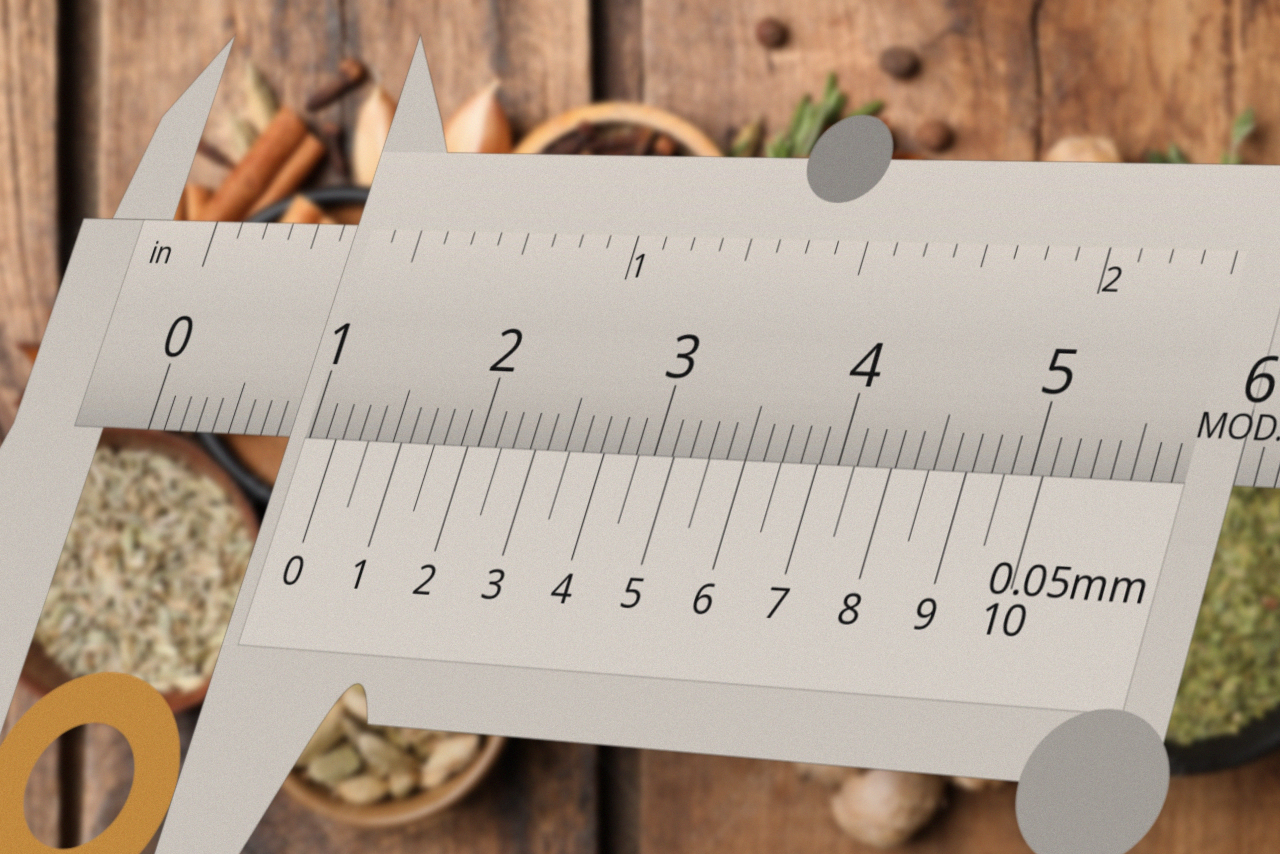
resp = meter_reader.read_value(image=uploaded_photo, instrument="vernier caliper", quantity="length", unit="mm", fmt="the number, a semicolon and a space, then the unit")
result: 11.6; mm
